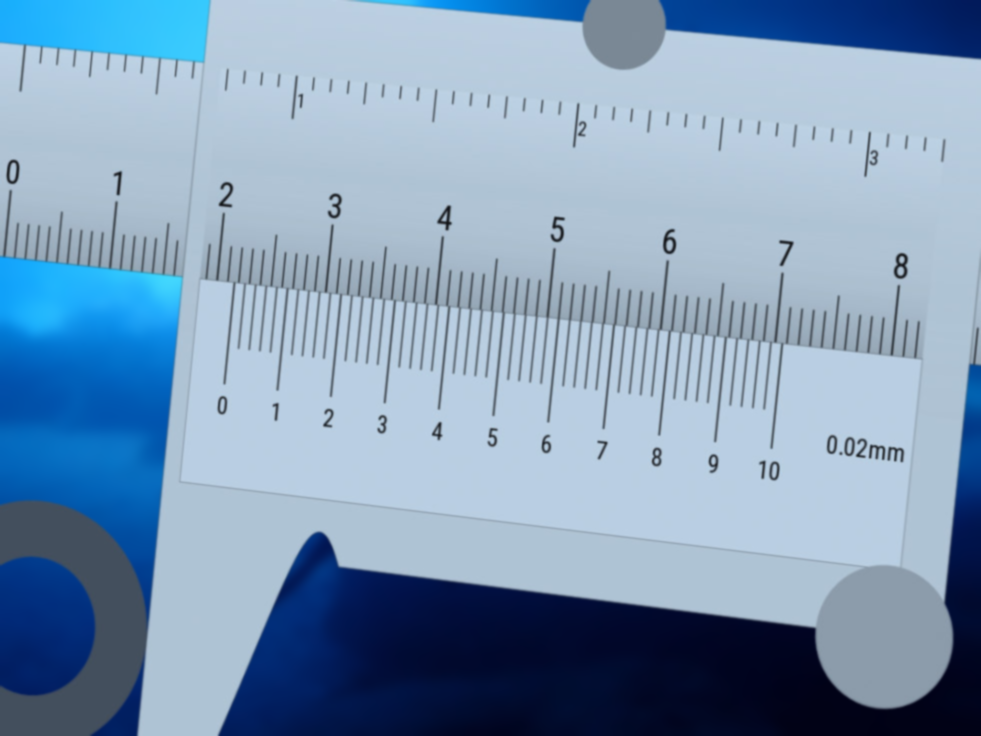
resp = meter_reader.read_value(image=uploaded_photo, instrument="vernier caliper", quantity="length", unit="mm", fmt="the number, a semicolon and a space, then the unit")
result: 21.6; mm
